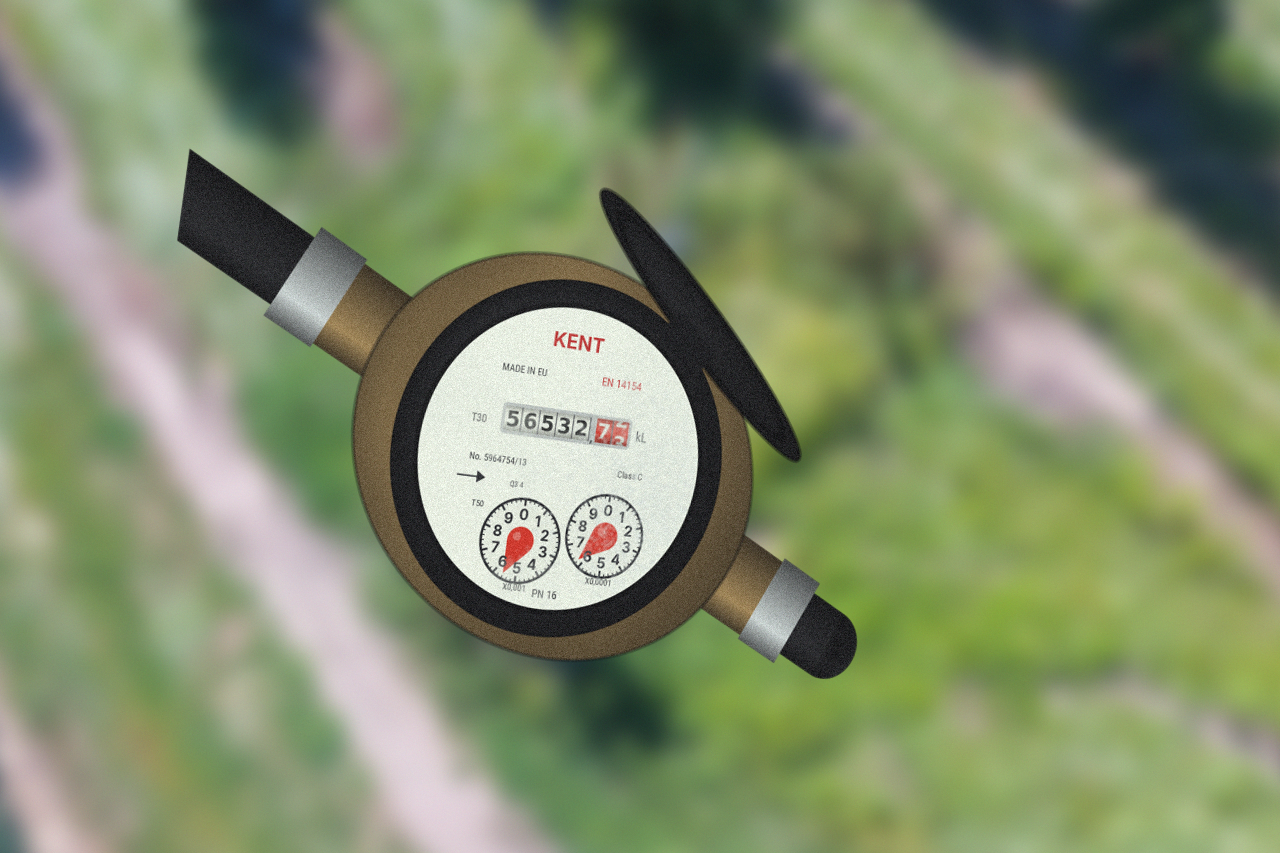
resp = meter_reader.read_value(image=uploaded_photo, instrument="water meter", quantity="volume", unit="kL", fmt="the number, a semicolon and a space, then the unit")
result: 56532.7256; kL
